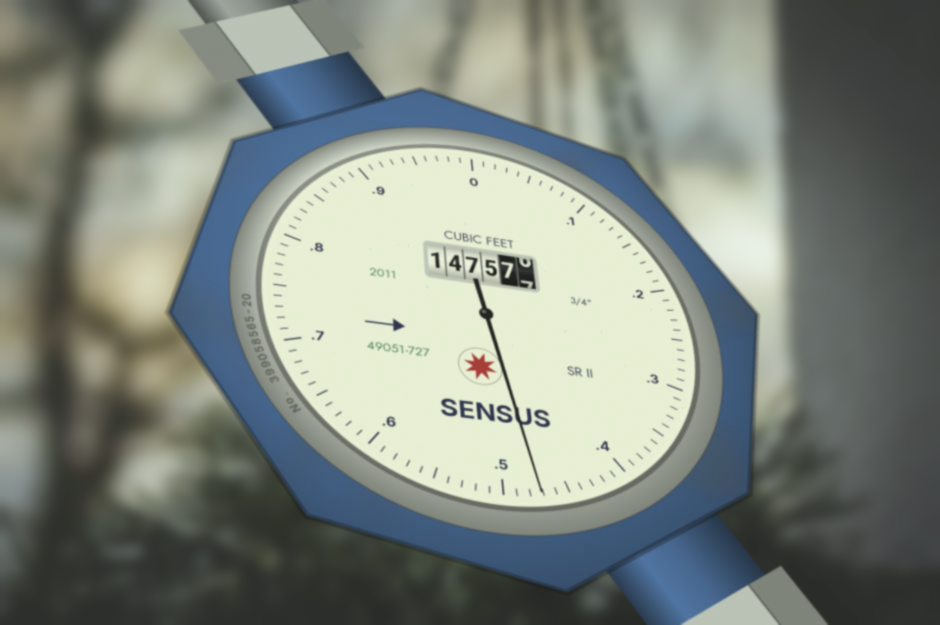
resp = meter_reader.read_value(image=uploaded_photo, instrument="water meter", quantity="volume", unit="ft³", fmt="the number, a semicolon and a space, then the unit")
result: 147576.47; ft³
